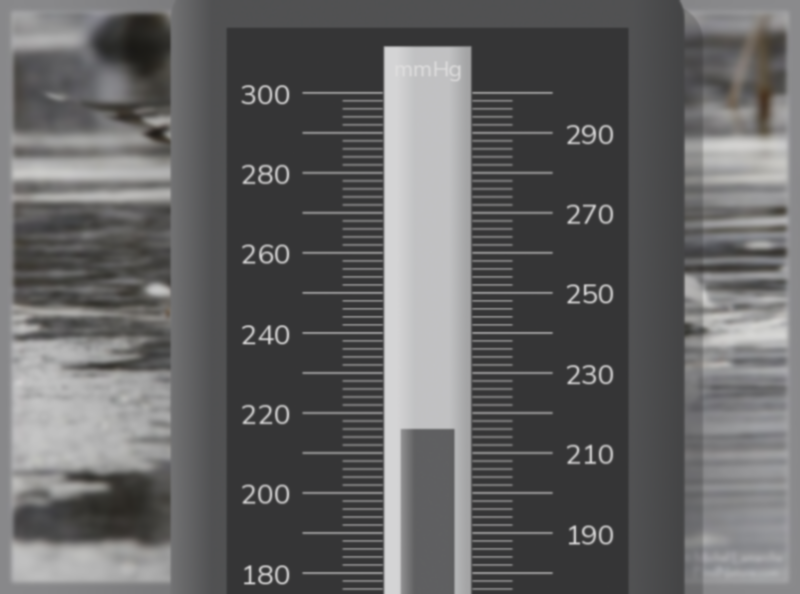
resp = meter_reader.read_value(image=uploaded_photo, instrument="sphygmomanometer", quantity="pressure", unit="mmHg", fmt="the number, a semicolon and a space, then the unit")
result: 216; mmHg
